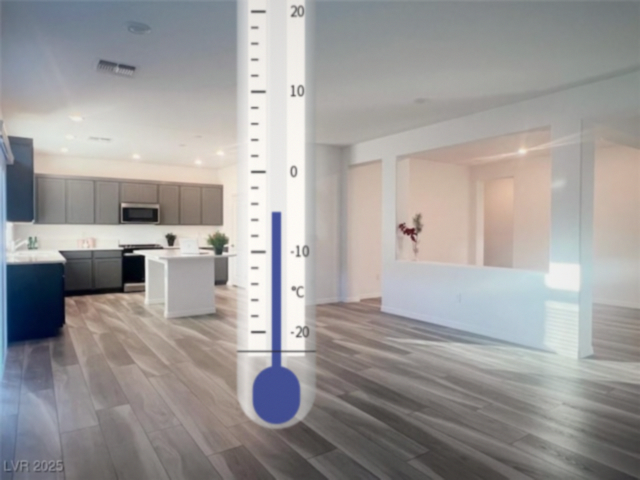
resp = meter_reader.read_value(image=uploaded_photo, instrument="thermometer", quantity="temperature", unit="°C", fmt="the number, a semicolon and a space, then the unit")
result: -5; °C
